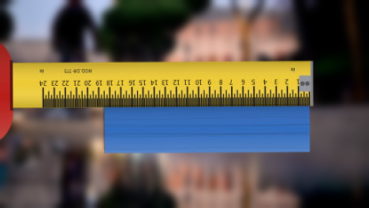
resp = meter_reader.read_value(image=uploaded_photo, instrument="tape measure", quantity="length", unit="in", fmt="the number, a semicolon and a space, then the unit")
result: 18.5; in
